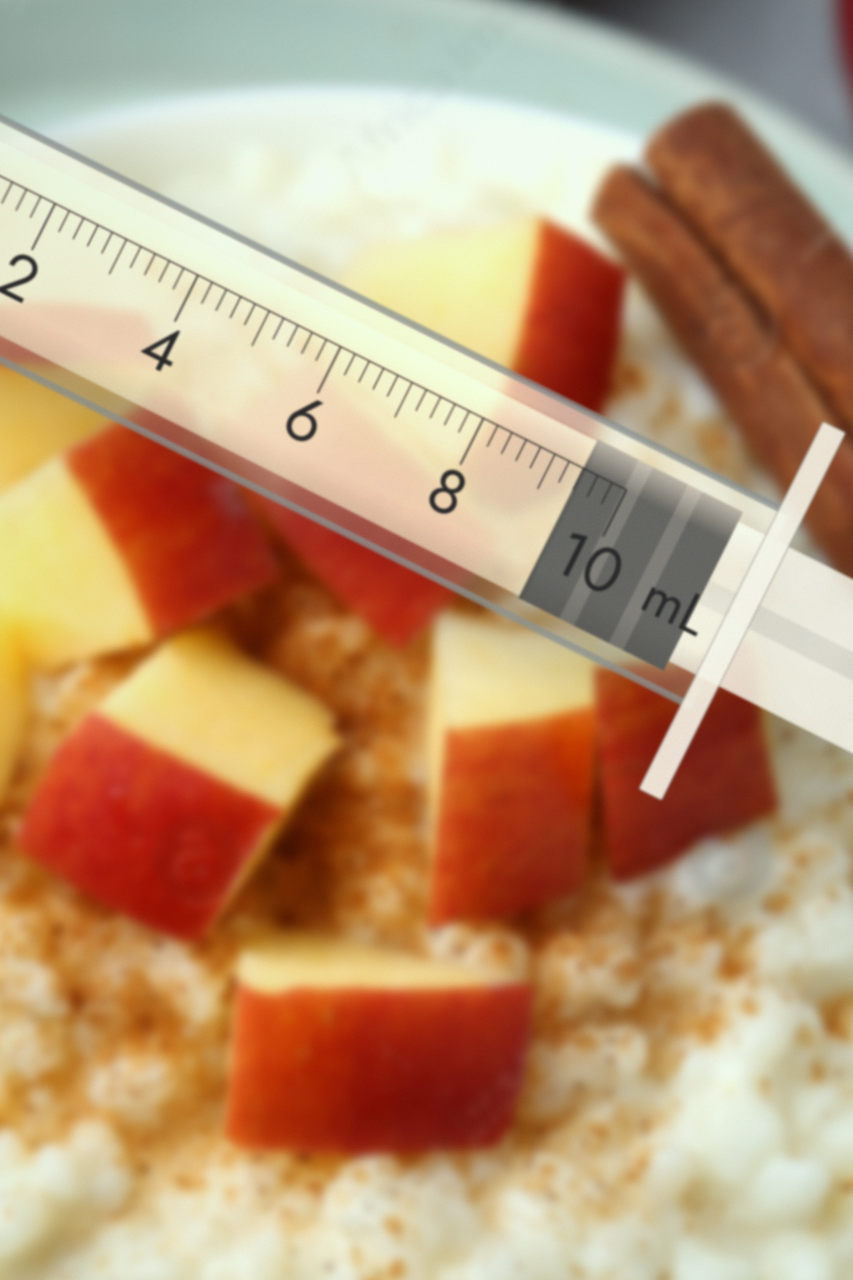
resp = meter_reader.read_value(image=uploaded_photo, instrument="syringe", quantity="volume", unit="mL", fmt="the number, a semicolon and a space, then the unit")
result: 9.4; mL
